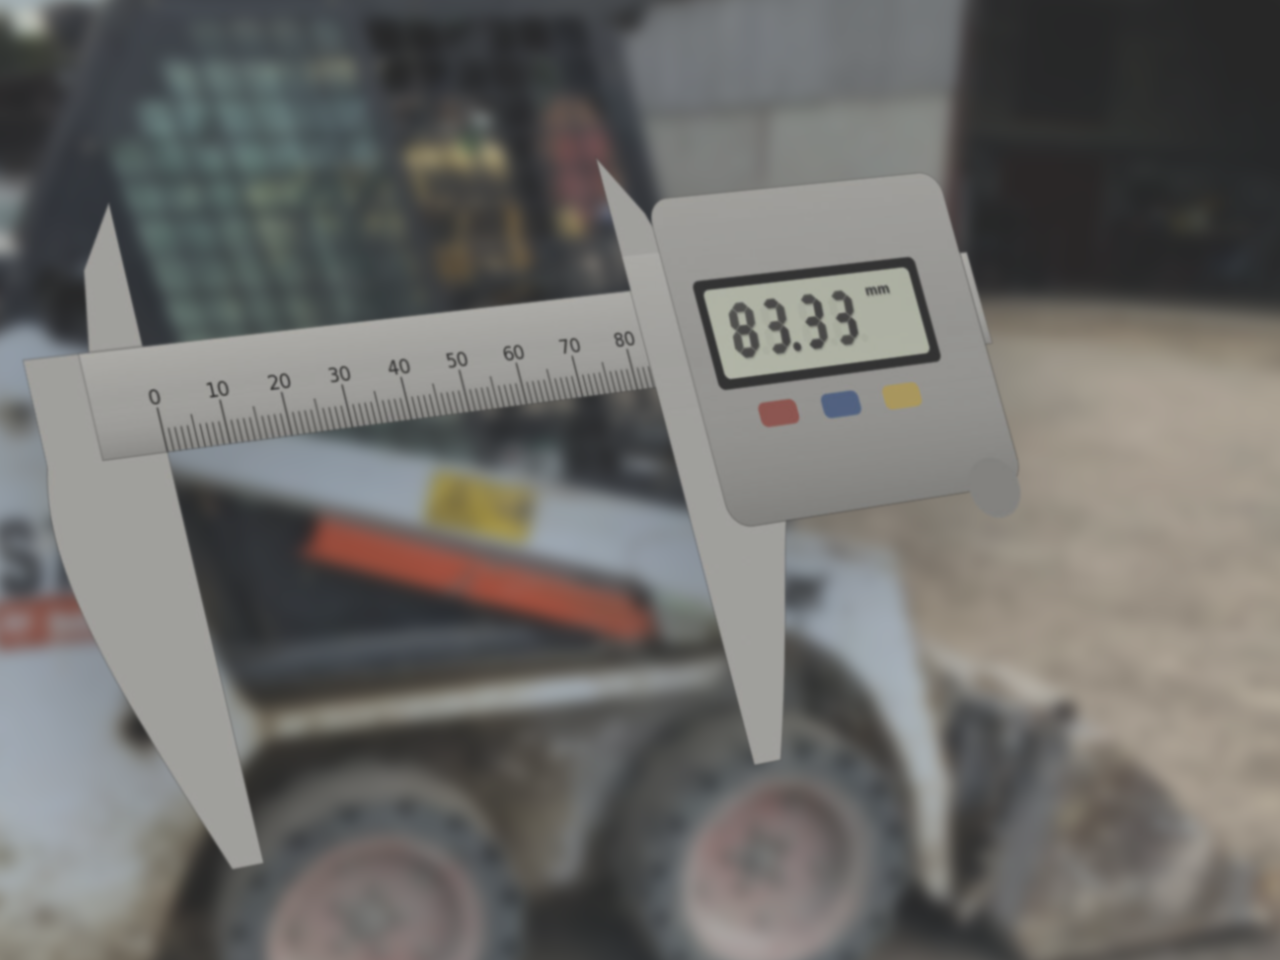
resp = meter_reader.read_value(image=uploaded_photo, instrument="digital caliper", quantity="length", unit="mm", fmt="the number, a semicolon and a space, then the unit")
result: 83.33; mm
